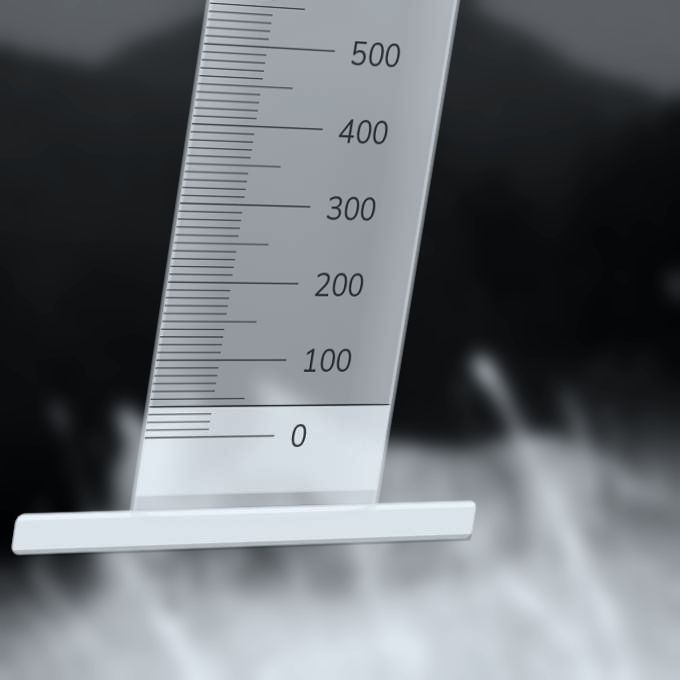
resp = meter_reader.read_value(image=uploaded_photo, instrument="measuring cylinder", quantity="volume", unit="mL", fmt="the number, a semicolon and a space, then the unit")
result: 40; mL
